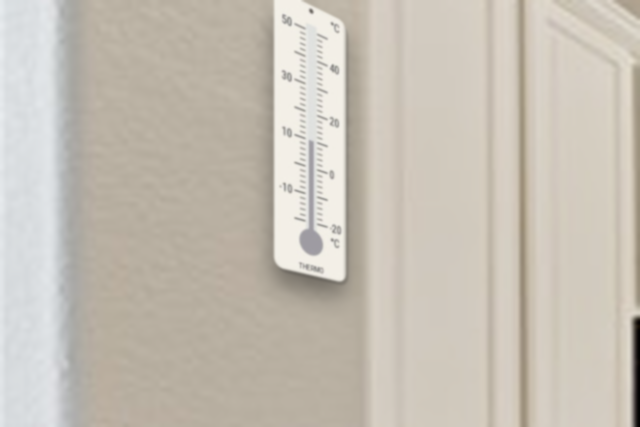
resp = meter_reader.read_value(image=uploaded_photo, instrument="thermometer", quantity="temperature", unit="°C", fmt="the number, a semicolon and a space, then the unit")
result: 10; °C
